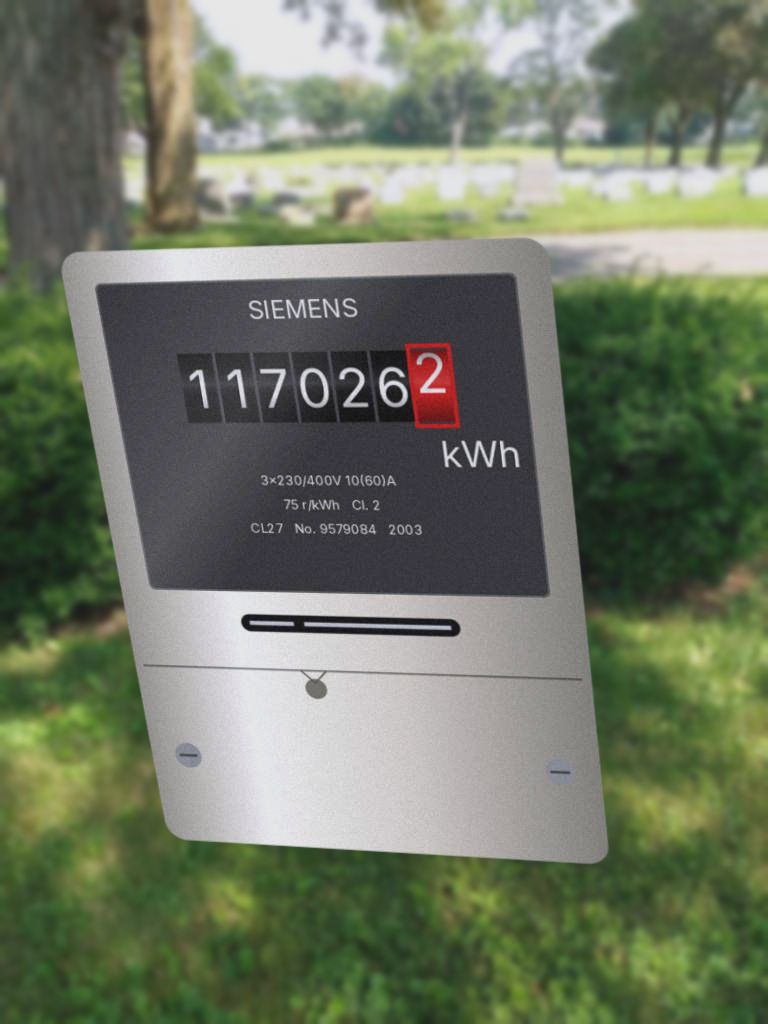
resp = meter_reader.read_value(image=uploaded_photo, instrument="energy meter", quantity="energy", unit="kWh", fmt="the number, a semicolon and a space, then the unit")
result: 117026.2; kWh
